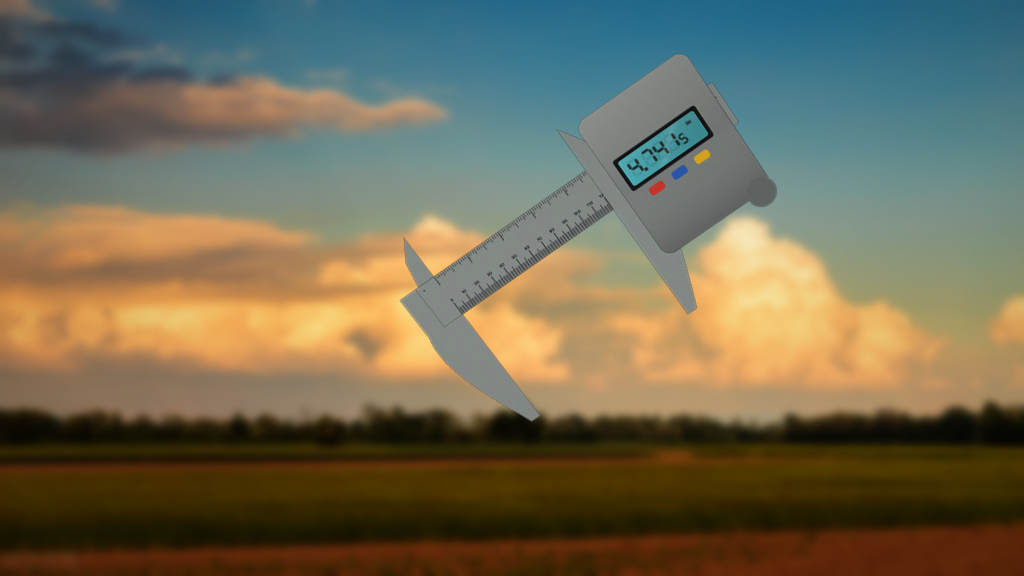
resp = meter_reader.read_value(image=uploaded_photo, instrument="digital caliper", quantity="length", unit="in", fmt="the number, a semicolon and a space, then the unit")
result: 4.7415; in
